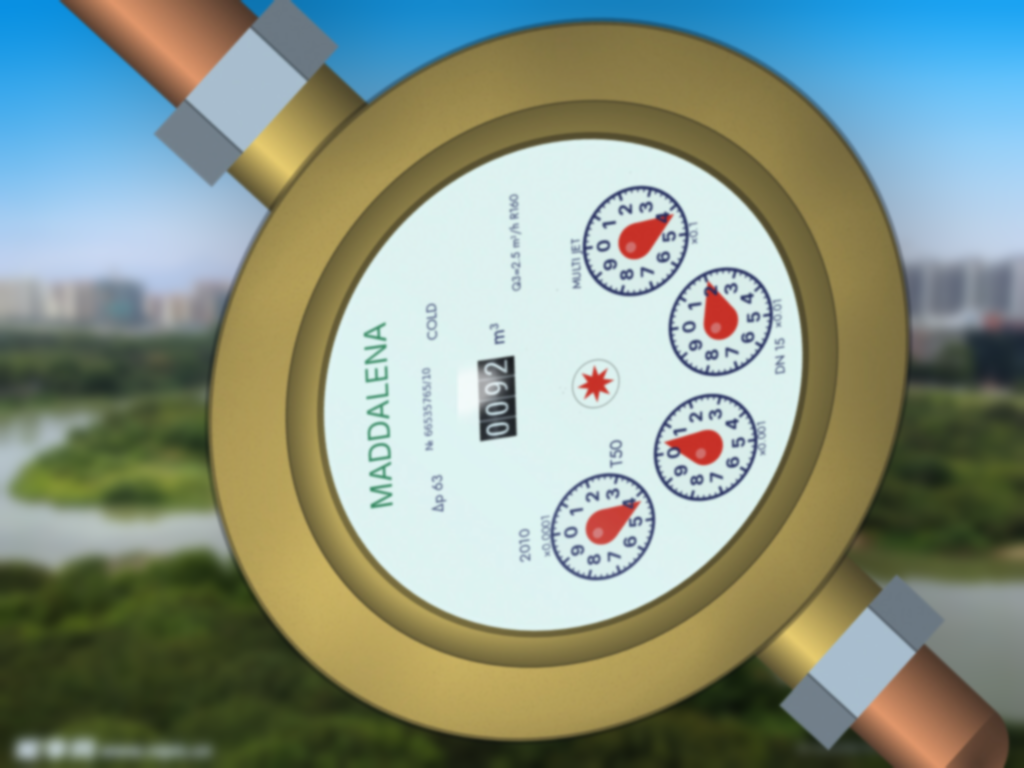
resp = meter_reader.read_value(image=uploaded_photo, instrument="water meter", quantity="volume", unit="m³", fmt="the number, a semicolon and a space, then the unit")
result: 92.4204; m³
